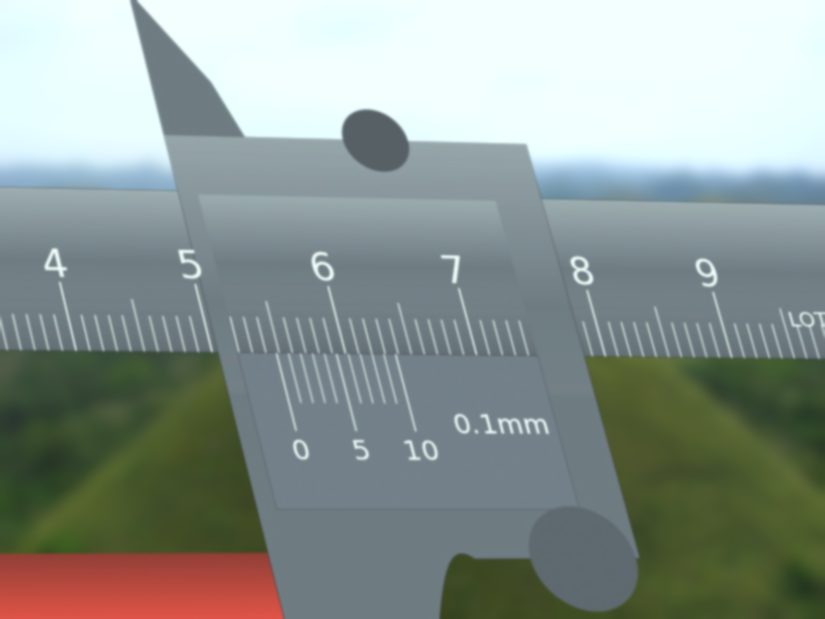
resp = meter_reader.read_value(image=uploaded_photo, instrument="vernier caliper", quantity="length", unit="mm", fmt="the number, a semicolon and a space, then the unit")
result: 54.8; mm
